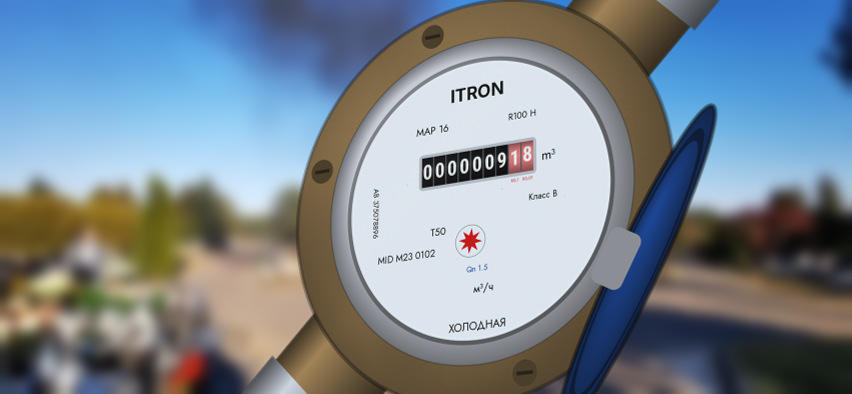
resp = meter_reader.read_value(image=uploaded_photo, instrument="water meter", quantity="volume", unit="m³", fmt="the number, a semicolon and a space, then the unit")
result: 9.18; m³
